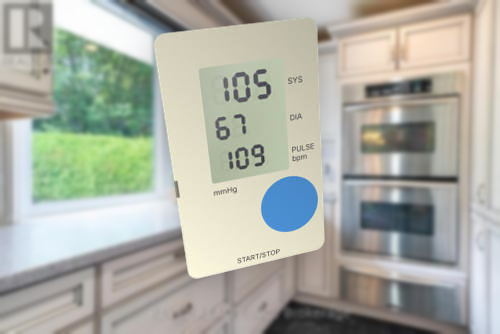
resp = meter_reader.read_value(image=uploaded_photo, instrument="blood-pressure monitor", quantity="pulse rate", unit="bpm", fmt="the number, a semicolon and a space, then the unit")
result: 109; bpm
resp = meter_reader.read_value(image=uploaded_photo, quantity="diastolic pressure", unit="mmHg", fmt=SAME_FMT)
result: 67; mmHg
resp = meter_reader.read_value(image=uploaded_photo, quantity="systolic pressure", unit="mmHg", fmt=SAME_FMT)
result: 105; mmHg
